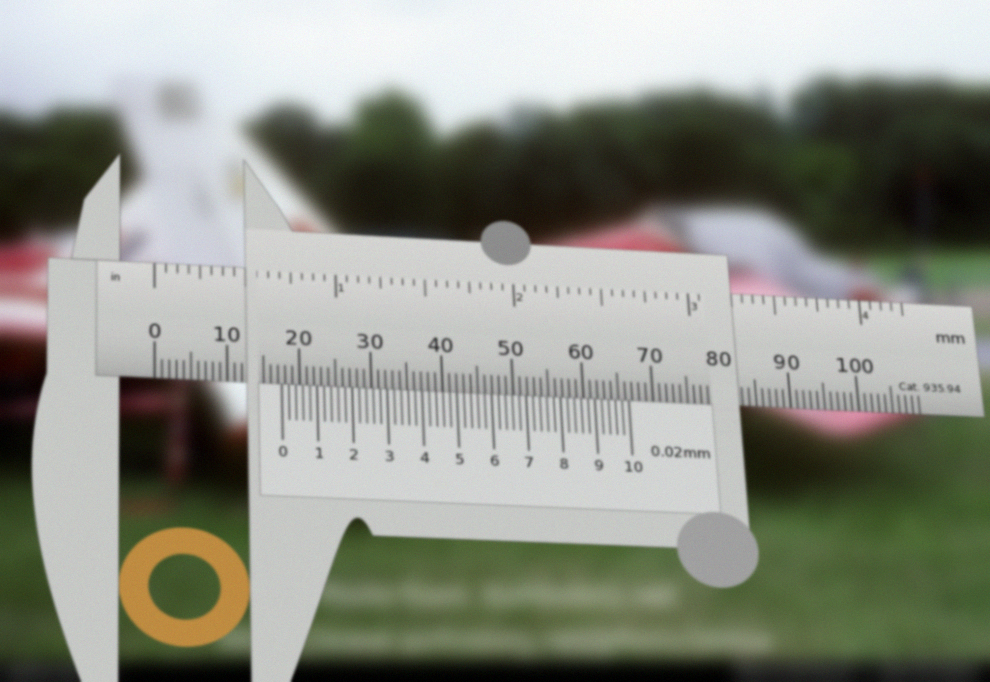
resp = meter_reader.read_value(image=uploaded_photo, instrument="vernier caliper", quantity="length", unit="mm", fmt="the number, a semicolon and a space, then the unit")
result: 17.5; mm
